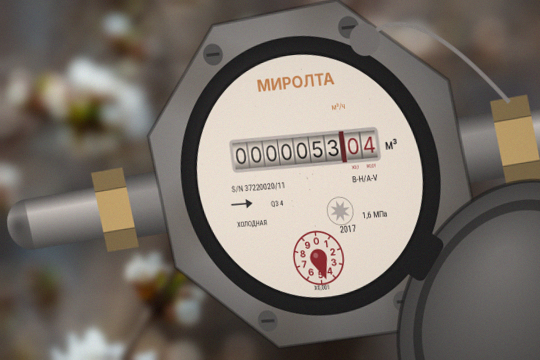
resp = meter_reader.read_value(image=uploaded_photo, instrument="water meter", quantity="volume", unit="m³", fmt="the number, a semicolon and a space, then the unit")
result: 53.044; m³
